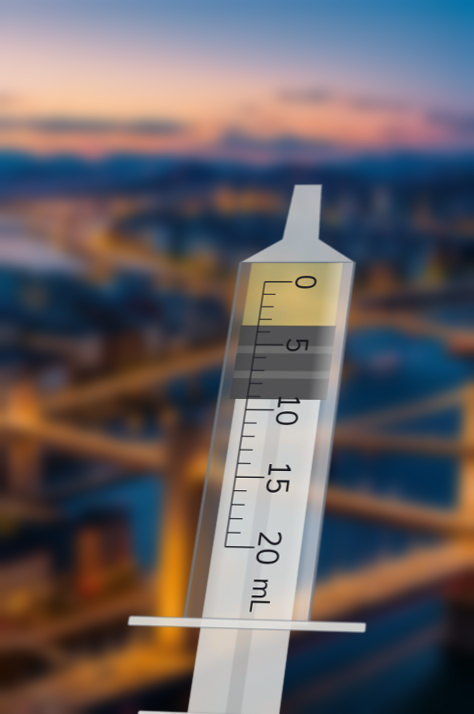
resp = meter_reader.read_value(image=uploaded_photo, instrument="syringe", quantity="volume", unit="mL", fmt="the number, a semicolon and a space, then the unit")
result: 3.5; mL
